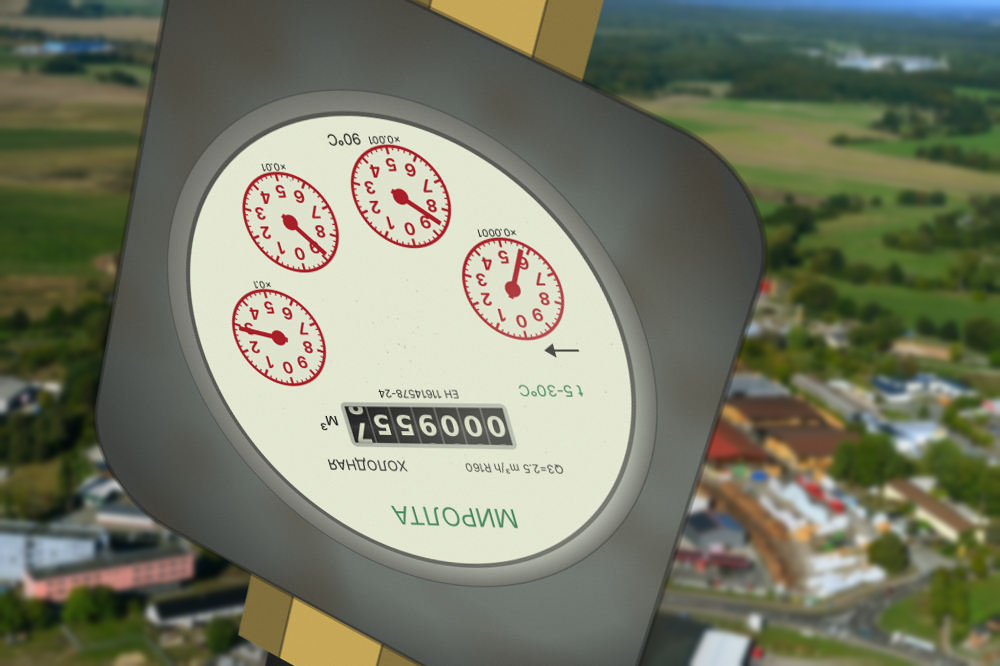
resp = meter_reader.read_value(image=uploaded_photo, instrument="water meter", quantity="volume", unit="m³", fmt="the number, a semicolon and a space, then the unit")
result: 9557.2885; m³
